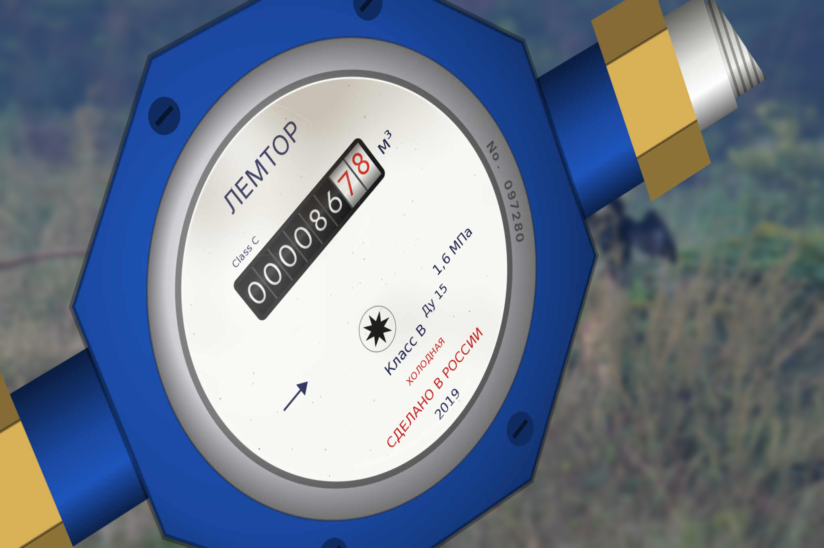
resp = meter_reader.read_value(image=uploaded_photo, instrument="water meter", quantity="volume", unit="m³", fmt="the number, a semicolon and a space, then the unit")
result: 86.78; m³
